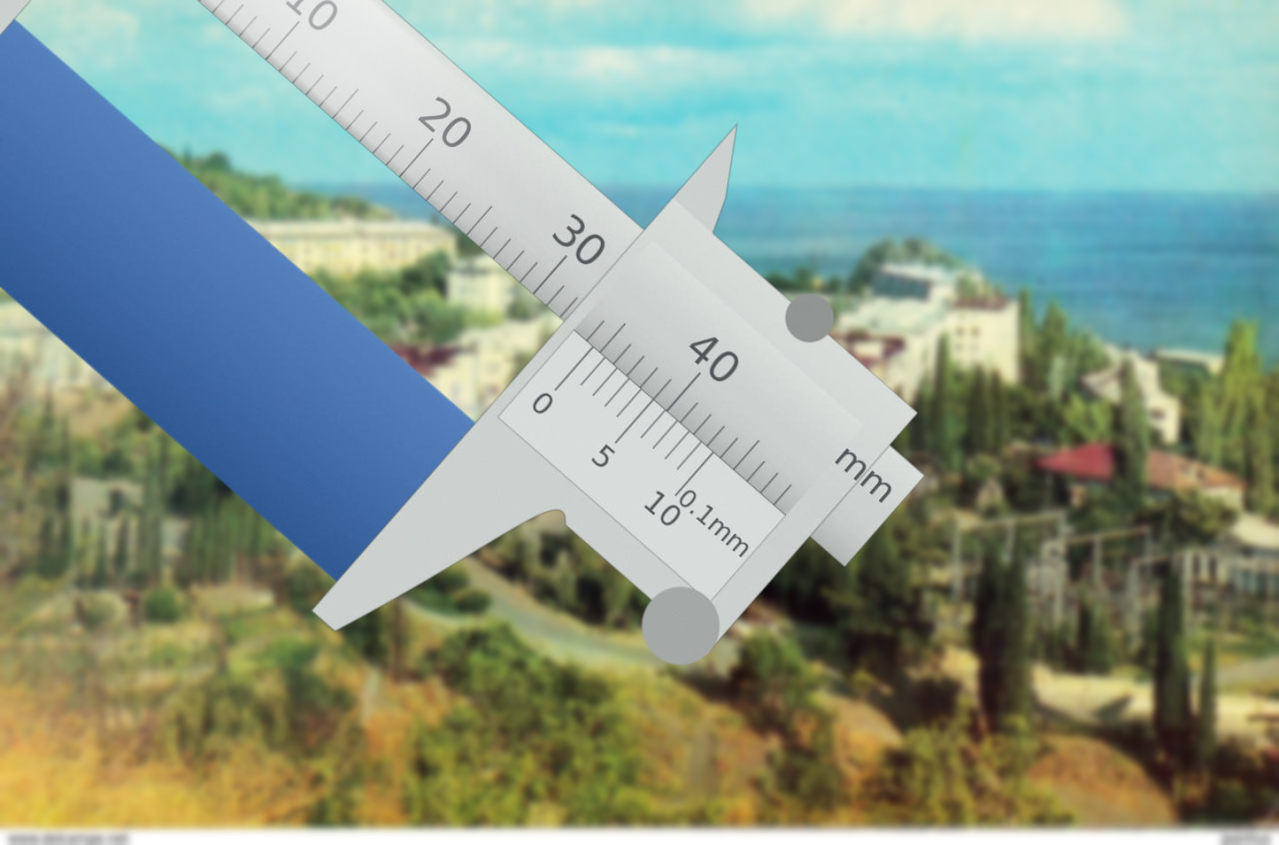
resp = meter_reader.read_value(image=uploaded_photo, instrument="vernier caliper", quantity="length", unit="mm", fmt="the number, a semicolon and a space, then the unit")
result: 34.5; mm
